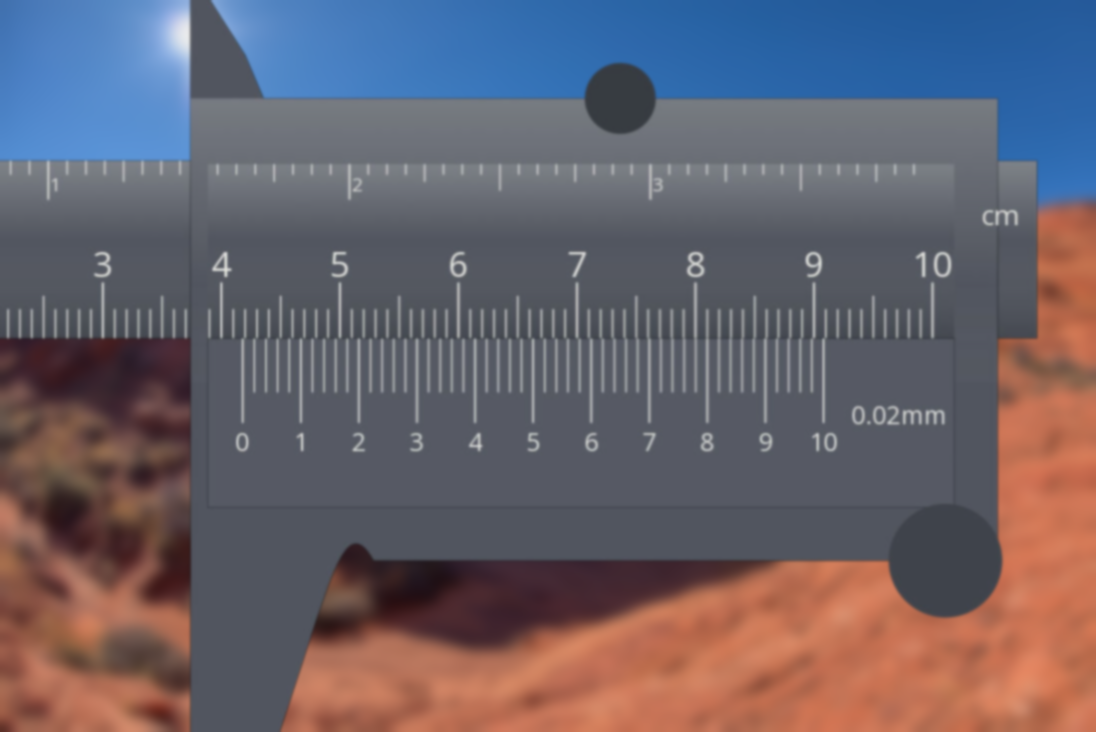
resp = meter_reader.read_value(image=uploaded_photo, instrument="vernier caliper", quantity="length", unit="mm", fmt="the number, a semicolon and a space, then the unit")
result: 41.8; mm
